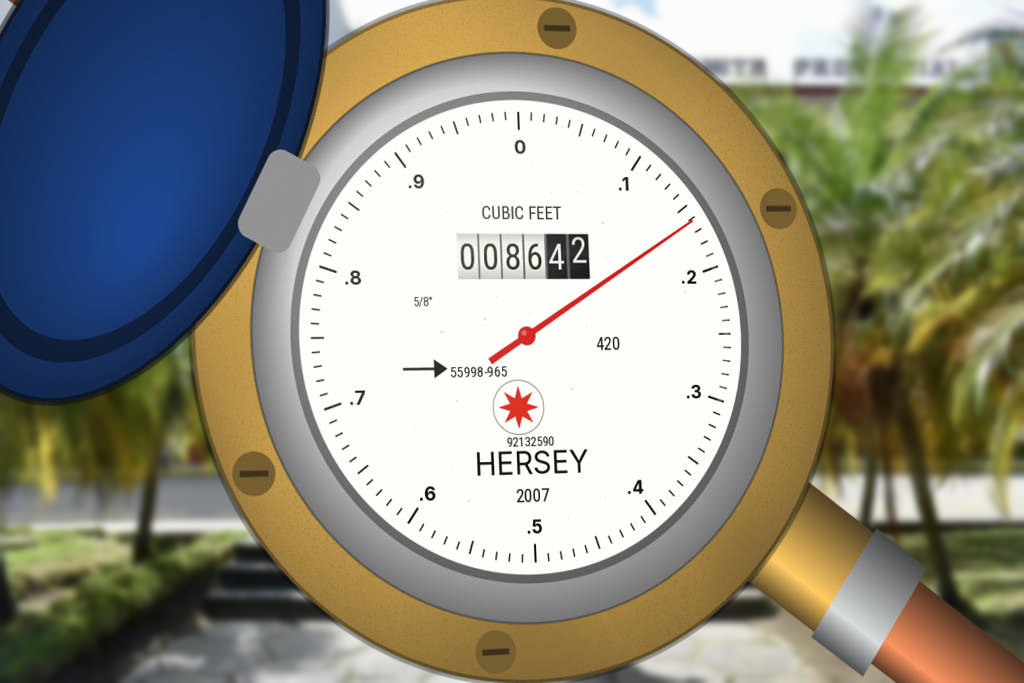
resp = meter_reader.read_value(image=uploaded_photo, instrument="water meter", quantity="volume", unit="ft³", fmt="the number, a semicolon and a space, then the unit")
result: 8642.16; ft³
